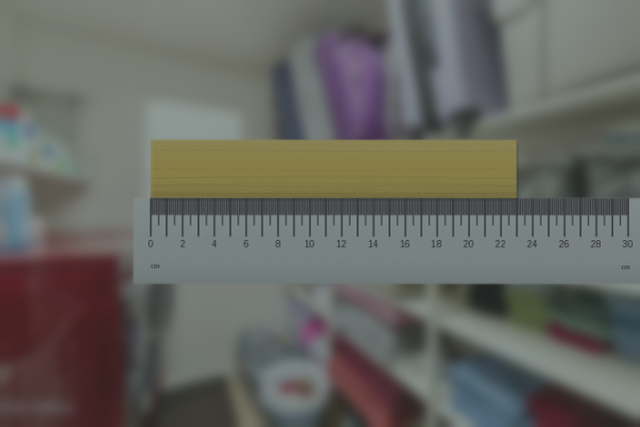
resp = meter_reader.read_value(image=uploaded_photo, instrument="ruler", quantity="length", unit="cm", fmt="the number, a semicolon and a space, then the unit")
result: 23; cm
